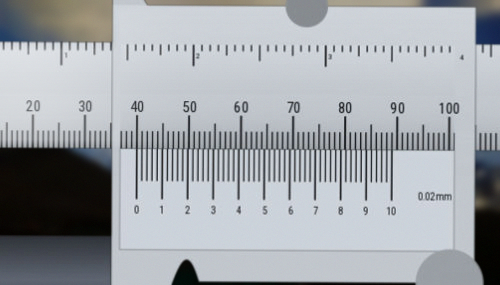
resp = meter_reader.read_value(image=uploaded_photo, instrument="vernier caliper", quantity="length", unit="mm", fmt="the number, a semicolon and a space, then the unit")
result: 40.0; mm
